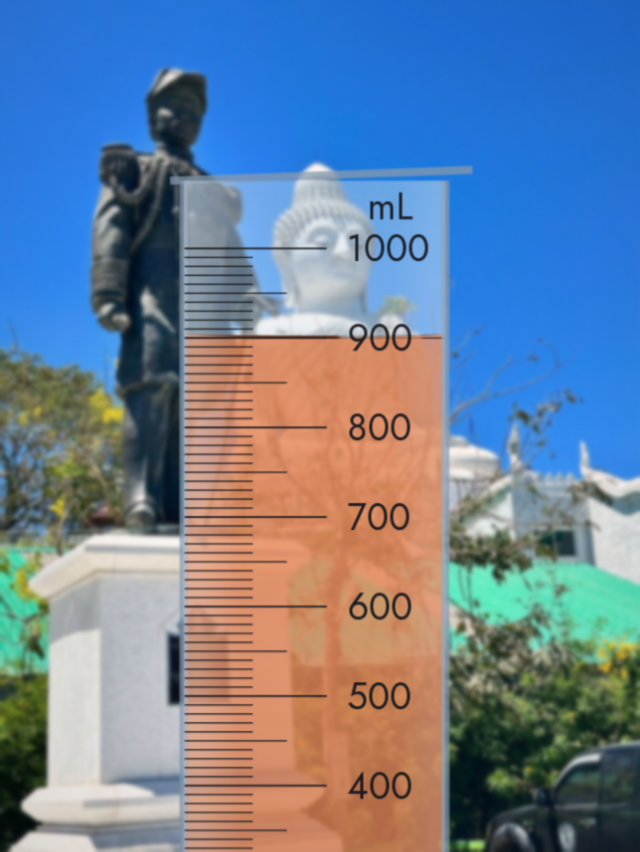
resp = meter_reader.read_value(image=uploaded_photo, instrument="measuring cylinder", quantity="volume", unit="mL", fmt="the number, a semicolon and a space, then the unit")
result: 900; mL
